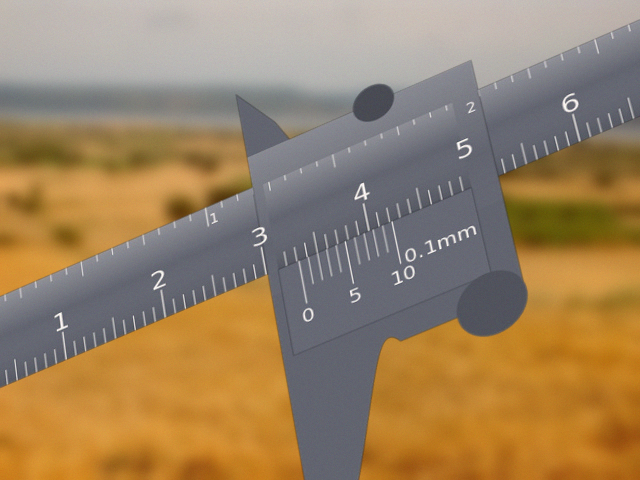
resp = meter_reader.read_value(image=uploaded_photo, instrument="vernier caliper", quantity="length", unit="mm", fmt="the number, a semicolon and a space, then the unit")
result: 33.2; mm
